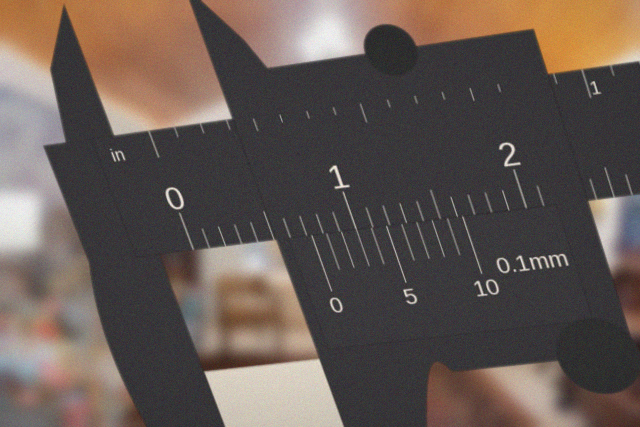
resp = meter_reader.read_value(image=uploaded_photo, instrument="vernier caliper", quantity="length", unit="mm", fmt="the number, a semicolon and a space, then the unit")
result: 7.3; mm
